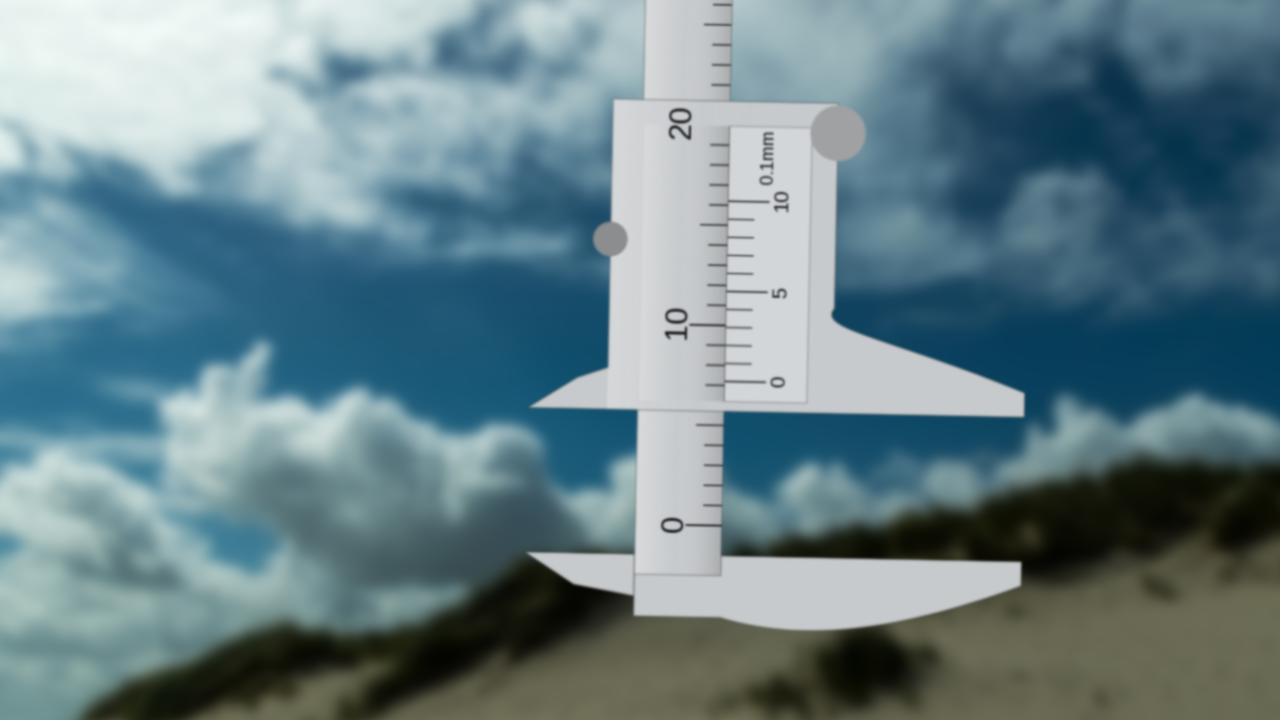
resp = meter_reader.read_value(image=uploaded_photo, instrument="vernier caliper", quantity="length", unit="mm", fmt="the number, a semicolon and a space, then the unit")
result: 7.2; mm
